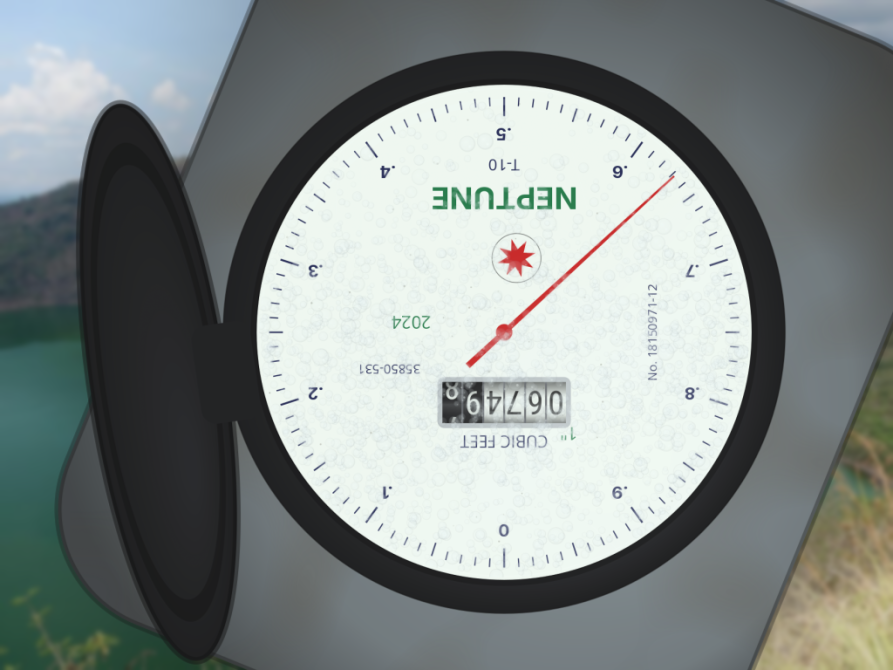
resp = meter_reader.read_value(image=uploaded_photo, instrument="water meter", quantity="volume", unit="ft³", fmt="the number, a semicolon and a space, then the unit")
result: 67497.63; ft³
